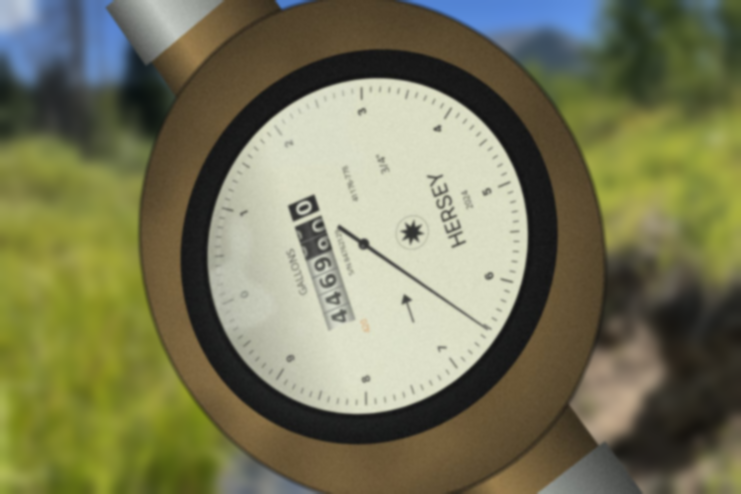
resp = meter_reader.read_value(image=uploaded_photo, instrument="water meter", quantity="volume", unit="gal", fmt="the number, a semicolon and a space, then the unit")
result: 4469896.5; gal
